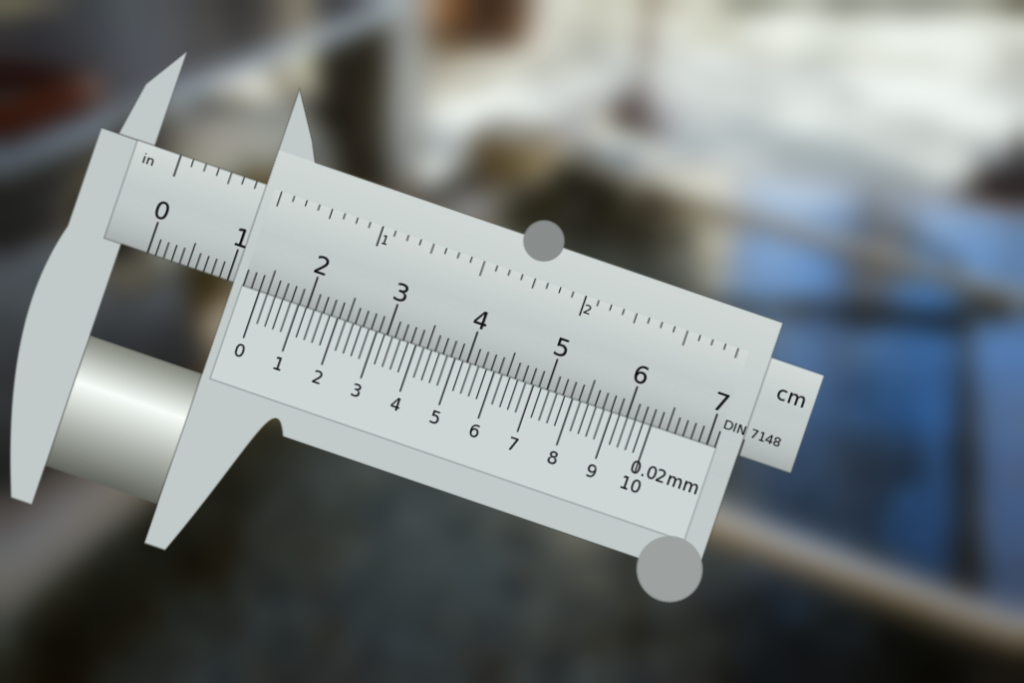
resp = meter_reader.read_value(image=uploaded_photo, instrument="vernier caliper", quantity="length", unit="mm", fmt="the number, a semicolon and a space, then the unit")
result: 14.0; mm
